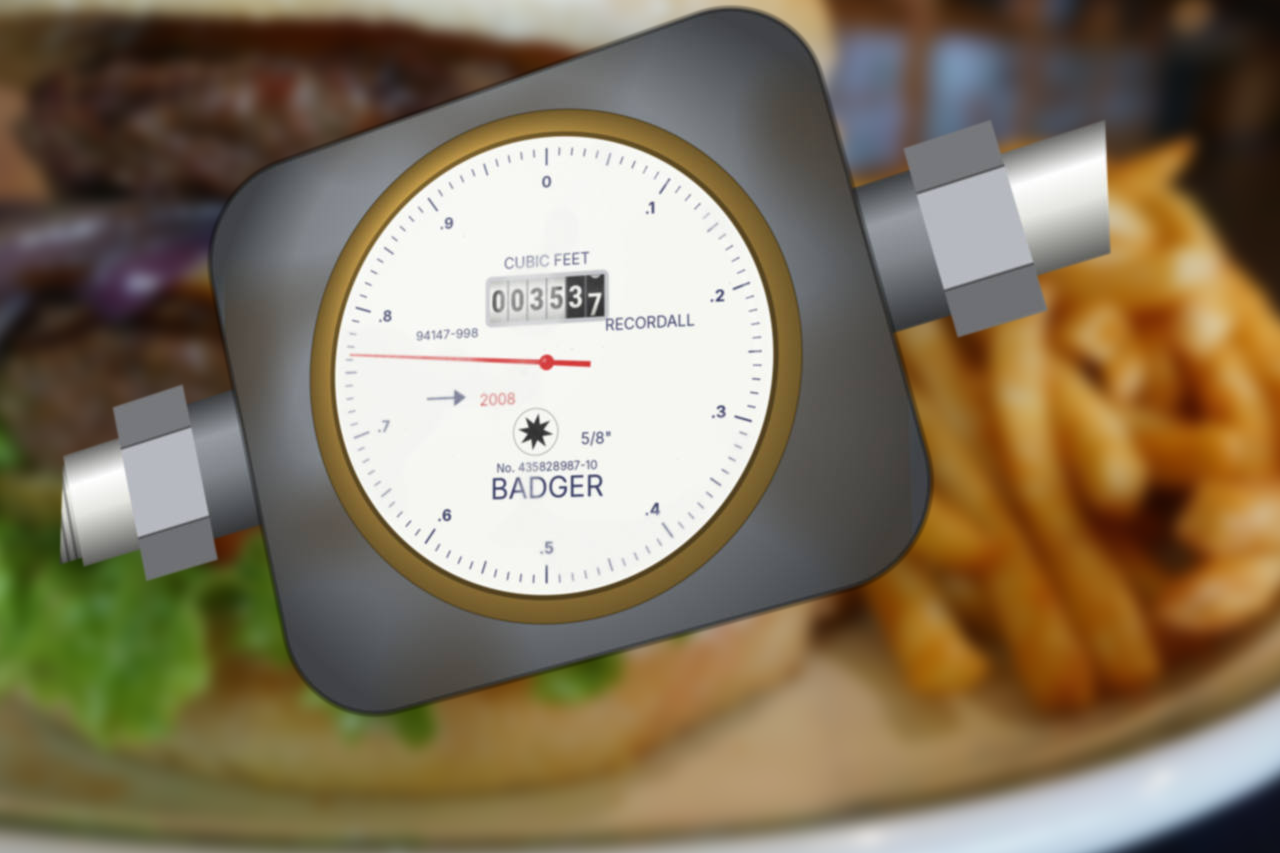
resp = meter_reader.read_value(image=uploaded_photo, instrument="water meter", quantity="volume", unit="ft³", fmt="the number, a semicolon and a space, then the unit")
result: 3536.76; ft³
